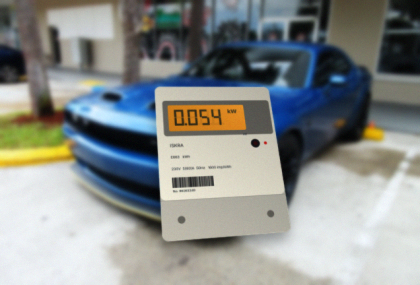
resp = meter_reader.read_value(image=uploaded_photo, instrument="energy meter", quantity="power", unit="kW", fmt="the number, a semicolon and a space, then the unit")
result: 0.054; kW
